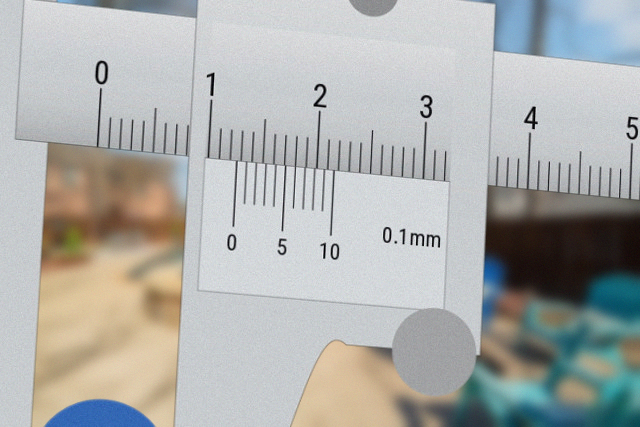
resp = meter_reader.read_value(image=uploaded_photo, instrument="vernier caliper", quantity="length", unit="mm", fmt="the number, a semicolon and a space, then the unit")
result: 12.6; mm
